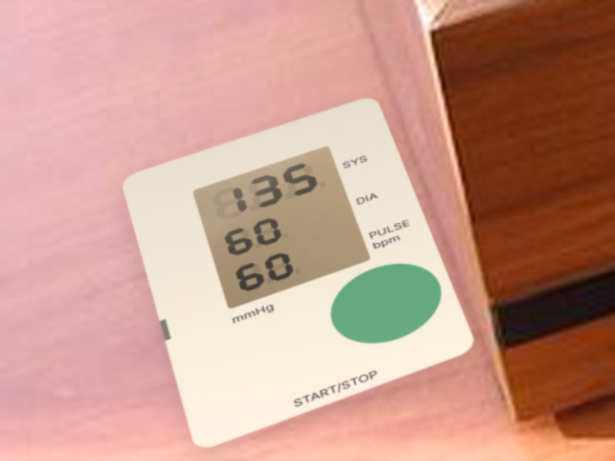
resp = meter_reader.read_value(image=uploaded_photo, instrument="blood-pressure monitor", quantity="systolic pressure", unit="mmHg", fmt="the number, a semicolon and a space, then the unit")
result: 135; mmHg
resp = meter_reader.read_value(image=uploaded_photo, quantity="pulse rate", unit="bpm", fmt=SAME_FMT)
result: 60; bpm
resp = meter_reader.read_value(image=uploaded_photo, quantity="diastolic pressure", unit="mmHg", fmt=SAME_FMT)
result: 60; mmHg
